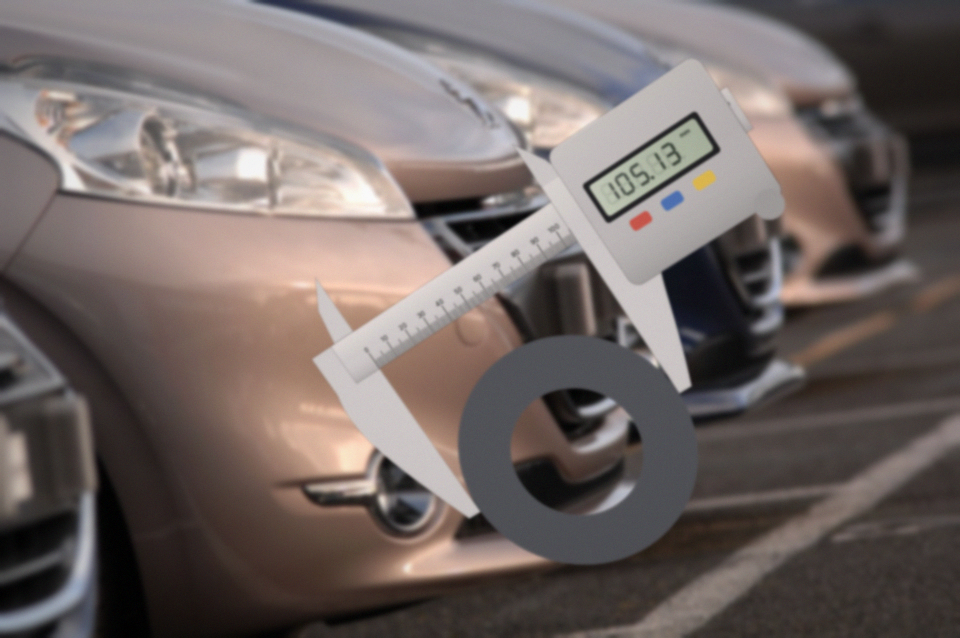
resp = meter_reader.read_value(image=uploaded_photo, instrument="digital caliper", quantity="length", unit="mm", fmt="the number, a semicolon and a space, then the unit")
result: 105.13; mm
